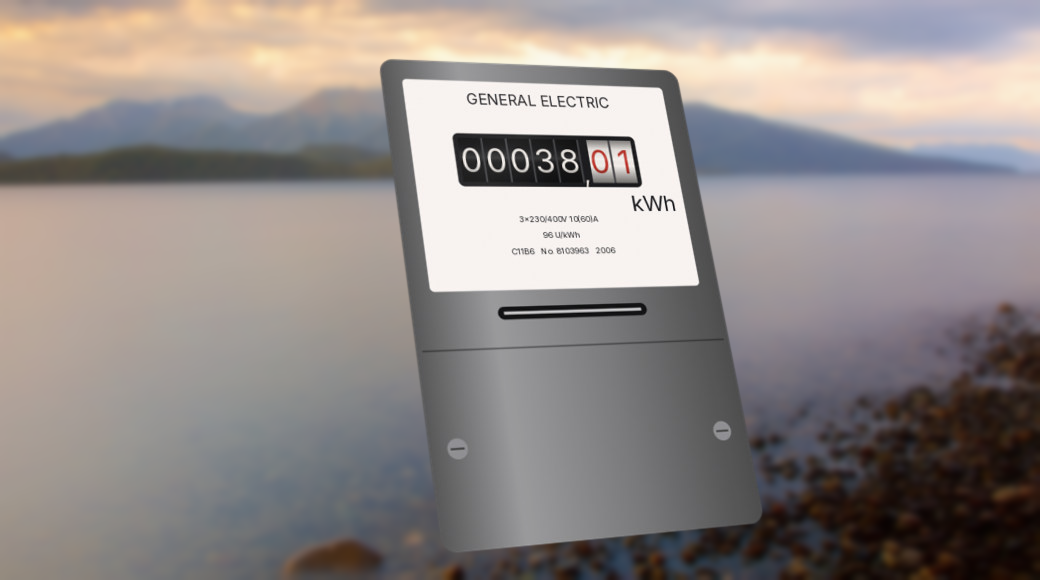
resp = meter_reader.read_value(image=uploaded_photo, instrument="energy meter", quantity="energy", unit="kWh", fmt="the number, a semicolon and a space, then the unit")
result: 38.01; kWh
